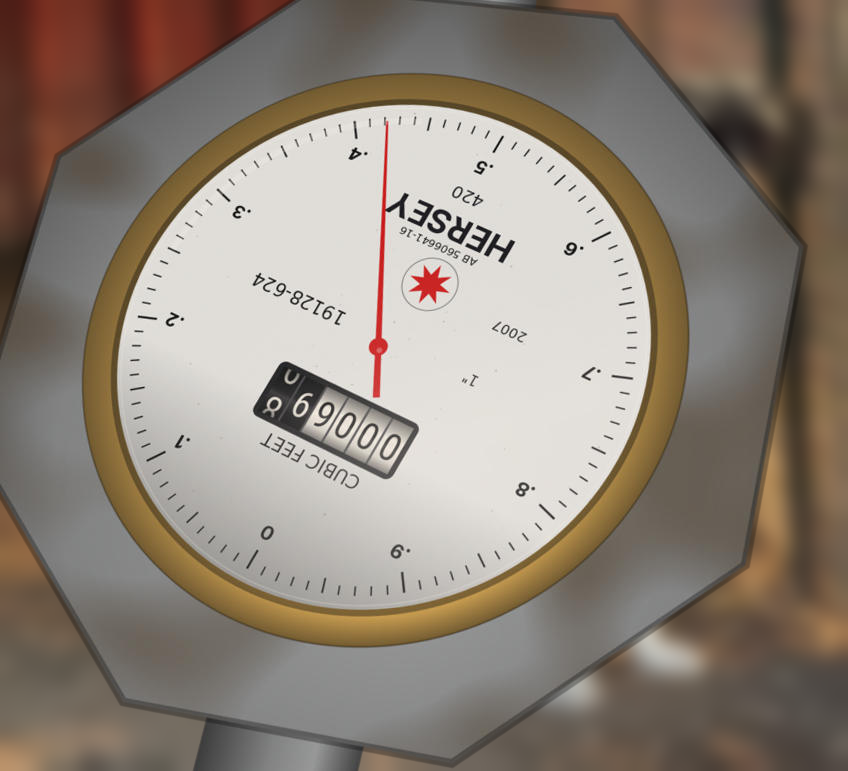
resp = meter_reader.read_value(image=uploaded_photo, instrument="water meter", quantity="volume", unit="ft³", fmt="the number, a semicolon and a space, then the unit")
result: 698.42; ft³
